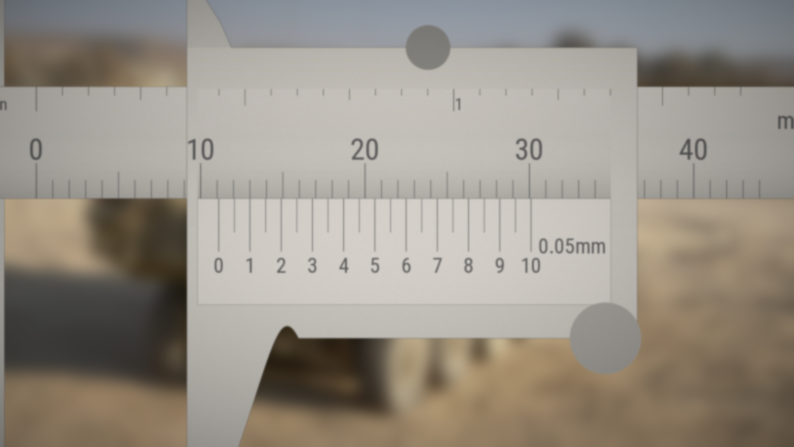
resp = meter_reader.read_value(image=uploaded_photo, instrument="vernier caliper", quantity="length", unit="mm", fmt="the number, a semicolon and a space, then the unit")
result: 11.1; mm
